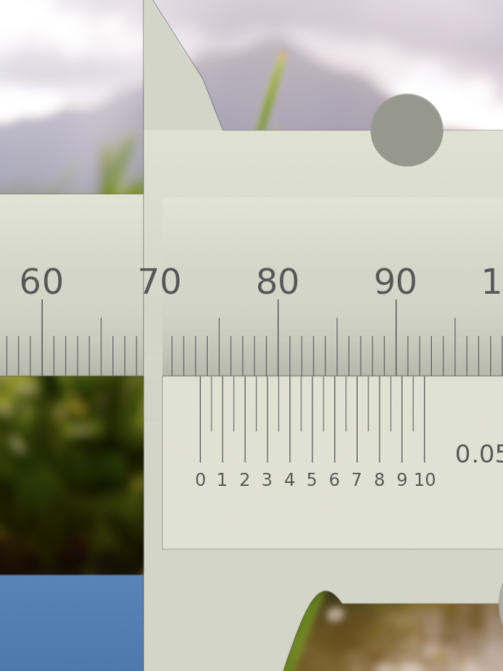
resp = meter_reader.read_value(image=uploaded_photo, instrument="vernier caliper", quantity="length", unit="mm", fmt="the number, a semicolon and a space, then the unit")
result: 73.4; mm
